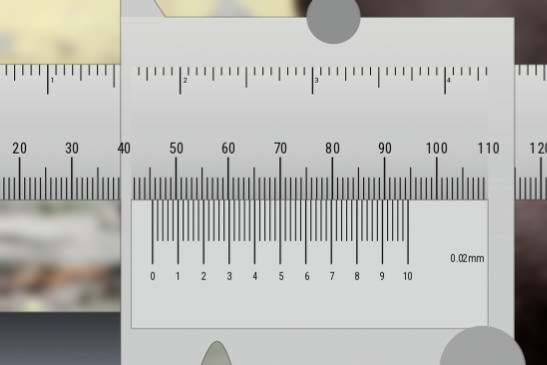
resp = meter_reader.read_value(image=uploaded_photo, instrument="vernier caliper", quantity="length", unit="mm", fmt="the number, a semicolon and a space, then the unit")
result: 45.5; mm
